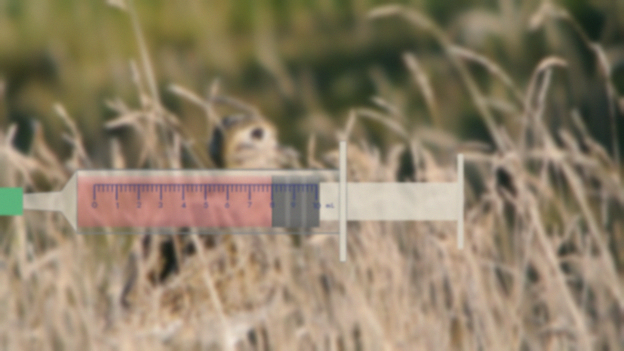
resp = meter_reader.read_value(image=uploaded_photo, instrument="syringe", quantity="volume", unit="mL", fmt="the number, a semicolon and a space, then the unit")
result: 8; mL
